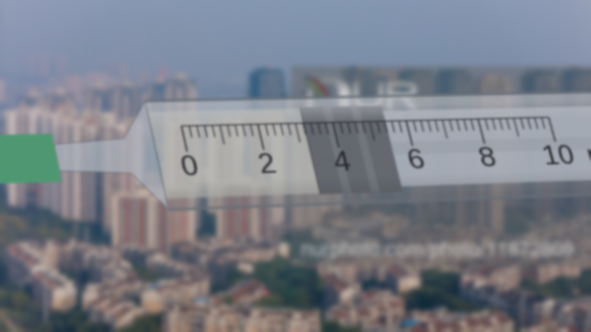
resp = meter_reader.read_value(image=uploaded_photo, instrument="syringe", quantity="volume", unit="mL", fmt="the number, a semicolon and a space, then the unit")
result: 3.2; mL
